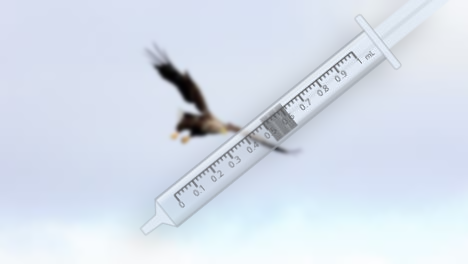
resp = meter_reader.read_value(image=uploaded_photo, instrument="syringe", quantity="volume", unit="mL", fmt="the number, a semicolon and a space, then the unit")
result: 0.5; mL
